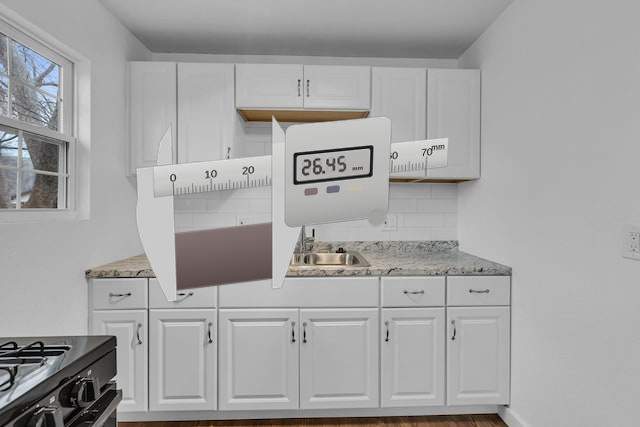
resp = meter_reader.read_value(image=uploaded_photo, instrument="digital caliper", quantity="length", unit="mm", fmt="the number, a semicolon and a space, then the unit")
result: 26.45; mm
